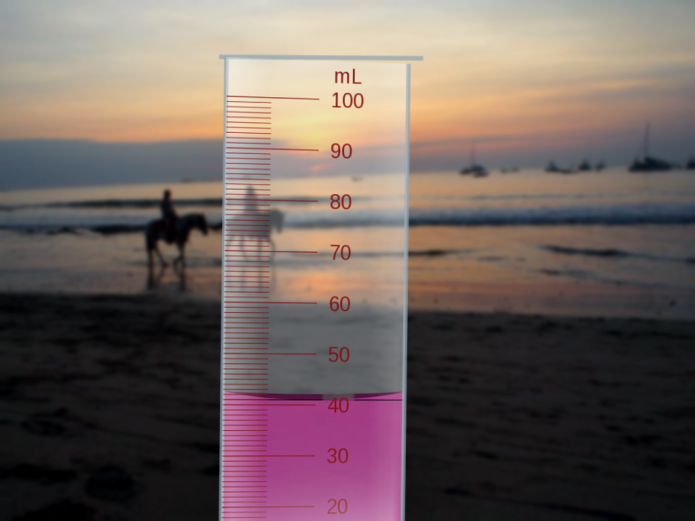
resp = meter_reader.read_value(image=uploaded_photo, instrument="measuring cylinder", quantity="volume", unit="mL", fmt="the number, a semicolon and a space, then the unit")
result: 41; mL
